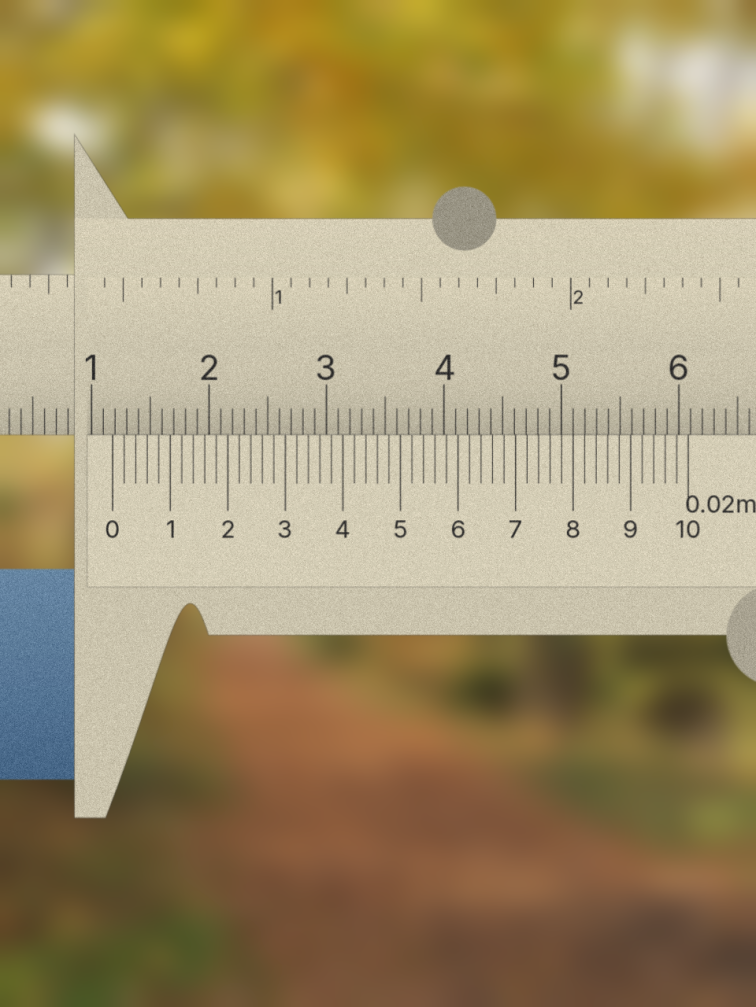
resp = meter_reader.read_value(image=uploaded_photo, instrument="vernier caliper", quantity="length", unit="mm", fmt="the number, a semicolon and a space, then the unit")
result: 11.8; mm
